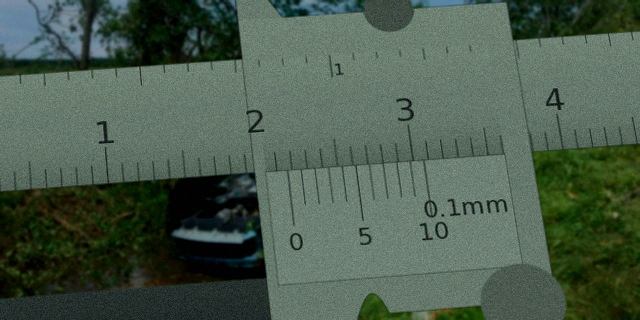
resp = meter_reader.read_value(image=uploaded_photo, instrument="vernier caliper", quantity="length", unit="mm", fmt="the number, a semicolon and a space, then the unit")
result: 21.7; mm
